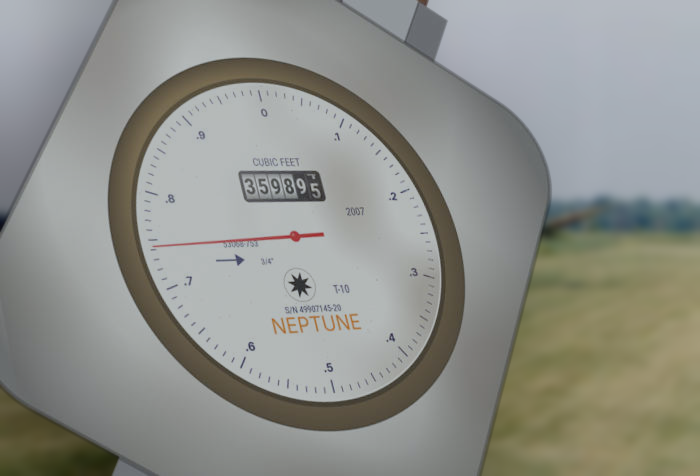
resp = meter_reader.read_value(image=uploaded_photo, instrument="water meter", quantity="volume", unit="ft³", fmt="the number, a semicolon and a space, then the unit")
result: 359894.74; ft³
